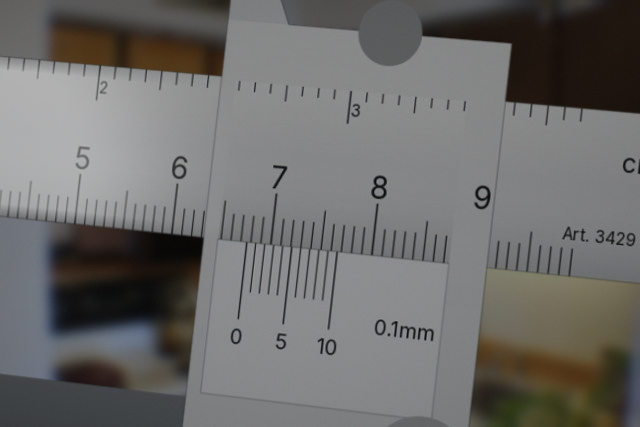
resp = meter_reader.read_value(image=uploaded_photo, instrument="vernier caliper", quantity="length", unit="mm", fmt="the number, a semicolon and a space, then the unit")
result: 67.6; mm
